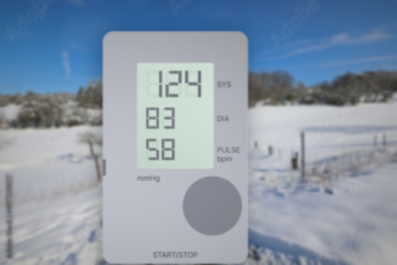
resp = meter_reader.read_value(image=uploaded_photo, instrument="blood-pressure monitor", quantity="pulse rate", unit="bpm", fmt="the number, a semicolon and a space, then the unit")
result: 58; bpm
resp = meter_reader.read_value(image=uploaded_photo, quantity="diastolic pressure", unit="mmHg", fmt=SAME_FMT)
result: 83; mmHg
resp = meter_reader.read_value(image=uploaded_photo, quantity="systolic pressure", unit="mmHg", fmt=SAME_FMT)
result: 124; mmHg
